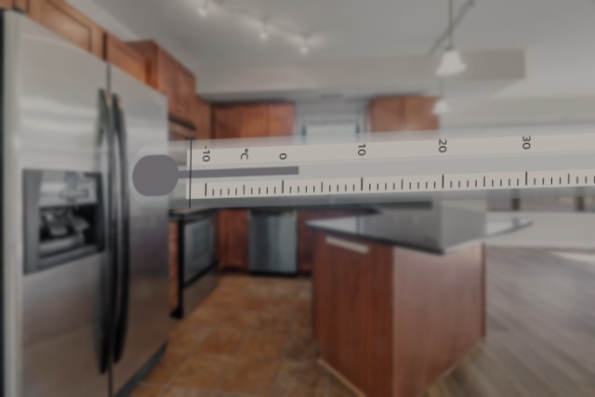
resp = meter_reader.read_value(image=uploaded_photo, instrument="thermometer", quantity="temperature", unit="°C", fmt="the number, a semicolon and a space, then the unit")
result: 2; °C
